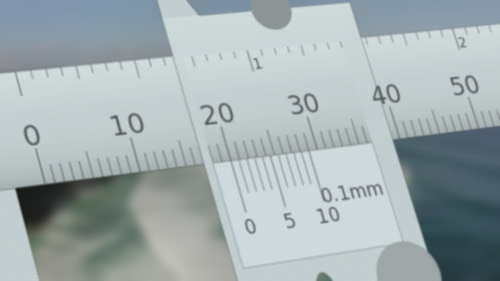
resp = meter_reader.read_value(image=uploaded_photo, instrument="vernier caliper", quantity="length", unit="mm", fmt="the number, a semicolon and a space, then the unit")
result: 20.0; mm
